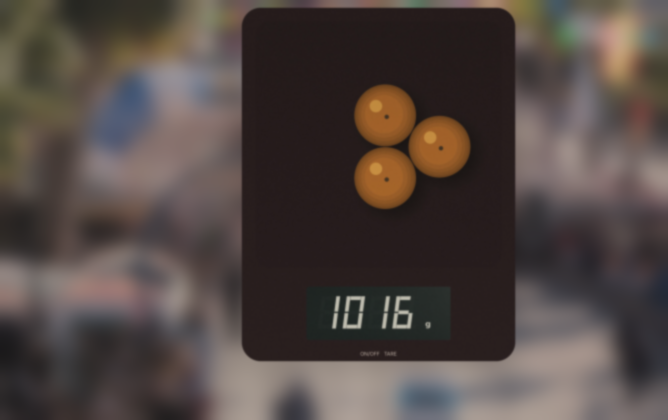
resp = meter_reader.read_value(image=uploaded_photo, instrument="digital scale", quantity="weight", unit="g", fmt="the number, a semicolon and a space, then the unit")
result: 1016; g
